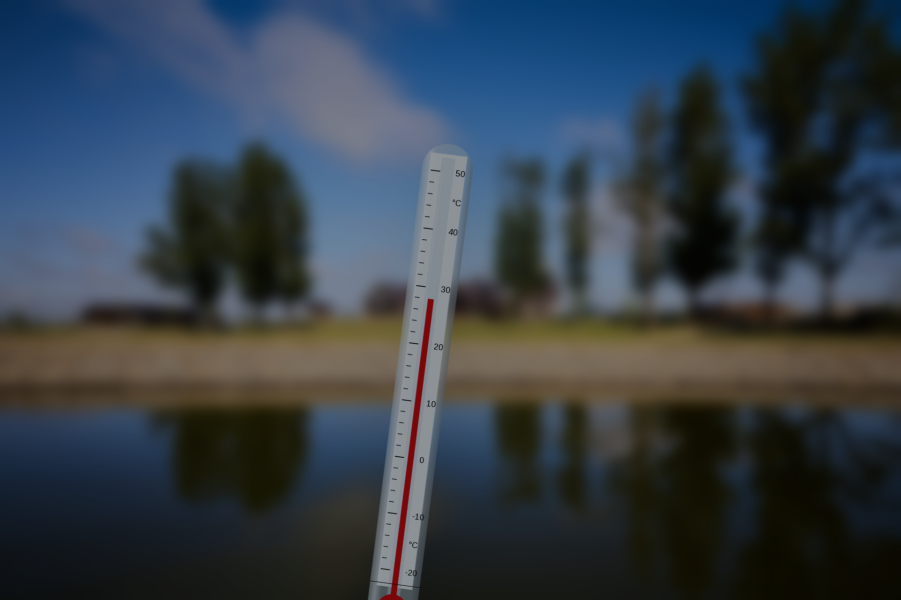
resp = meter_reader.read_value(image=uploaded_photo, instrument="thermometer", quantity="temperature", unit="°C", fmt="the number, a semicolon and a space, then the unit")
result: 28; °C
